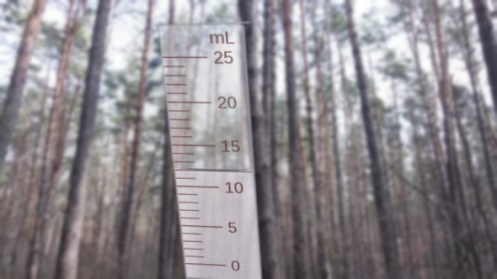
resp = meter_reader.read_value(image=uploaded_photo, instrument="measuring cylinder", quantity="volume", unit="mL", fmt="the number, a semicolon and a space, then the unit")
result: 12; mL
